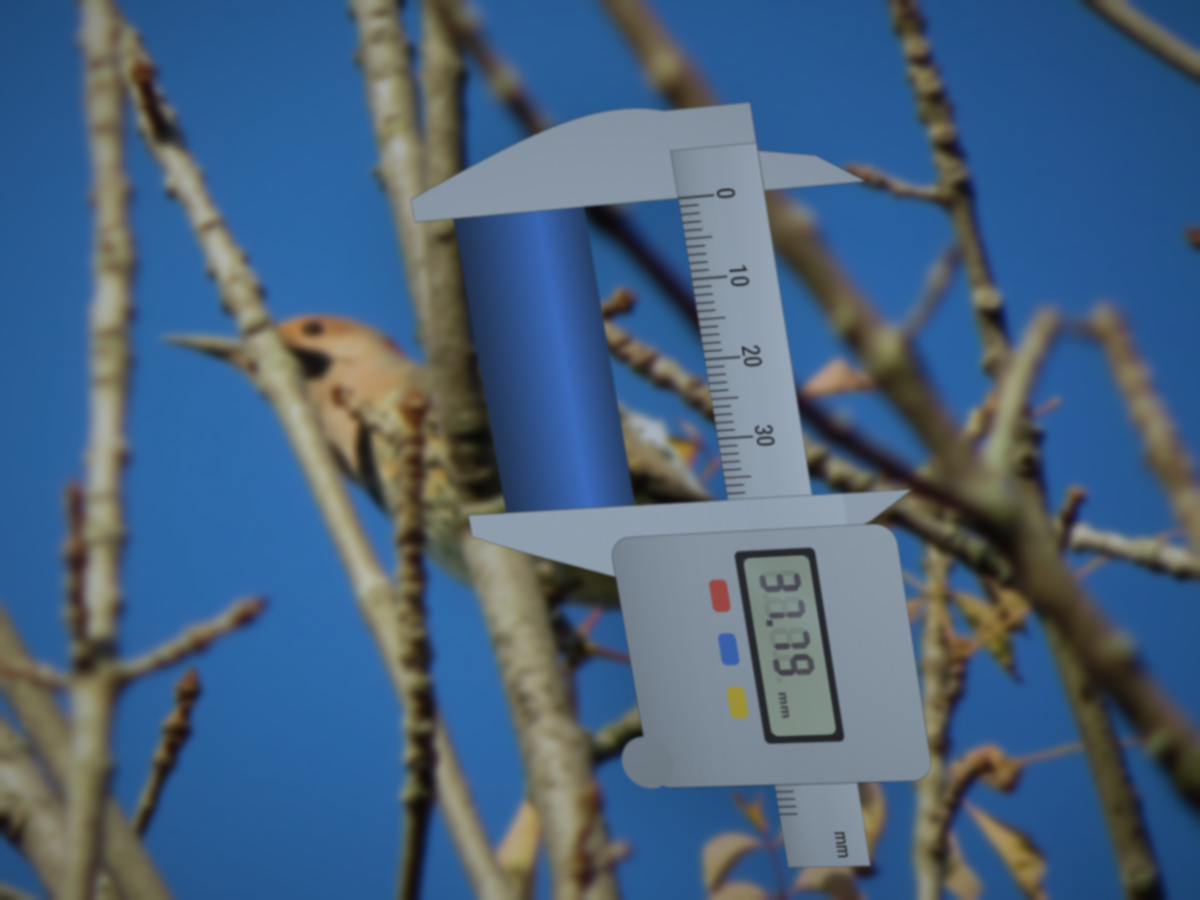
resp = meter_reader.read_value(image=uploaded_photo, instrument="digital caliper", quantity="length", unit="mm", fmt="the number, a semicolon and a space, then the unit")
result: 37.79; mm
